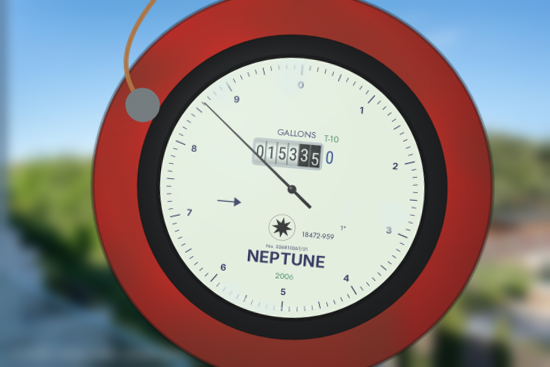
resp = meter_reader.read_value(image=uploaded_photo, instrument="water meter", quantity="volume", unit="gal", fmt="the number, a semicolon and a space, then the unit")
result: 153348.6; gal
